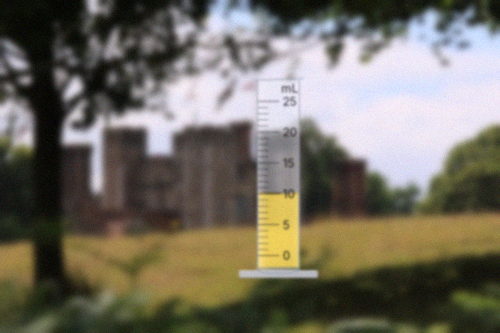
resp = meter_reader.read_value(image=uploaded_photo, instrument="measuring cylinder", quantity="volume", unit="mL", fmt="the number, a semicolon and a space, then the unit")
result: 10; mL
